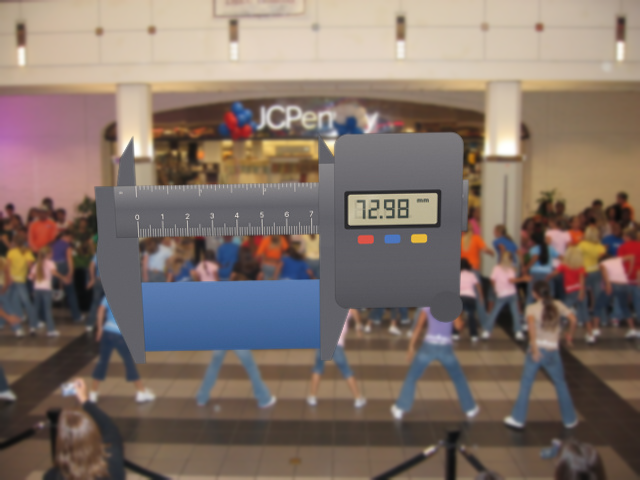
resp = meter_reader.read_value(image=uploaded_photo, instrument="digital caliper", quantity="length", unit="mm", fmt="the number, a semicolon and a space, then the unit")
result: 72.98; mm
